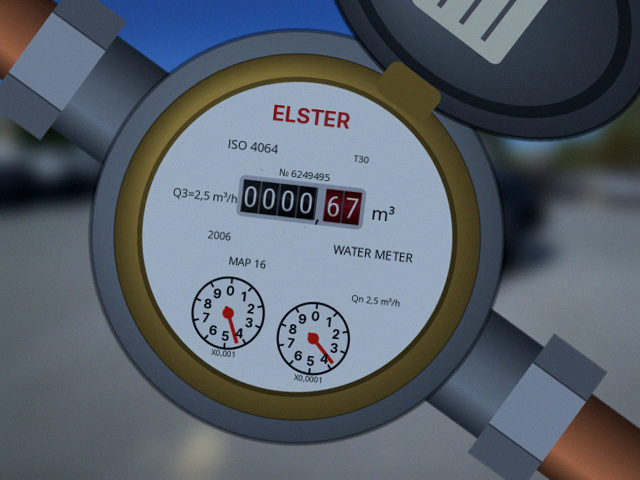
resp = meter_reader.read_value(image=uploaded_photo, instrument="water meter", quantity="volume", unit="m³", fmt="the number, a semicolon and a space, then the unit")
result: 0.6743; m³
